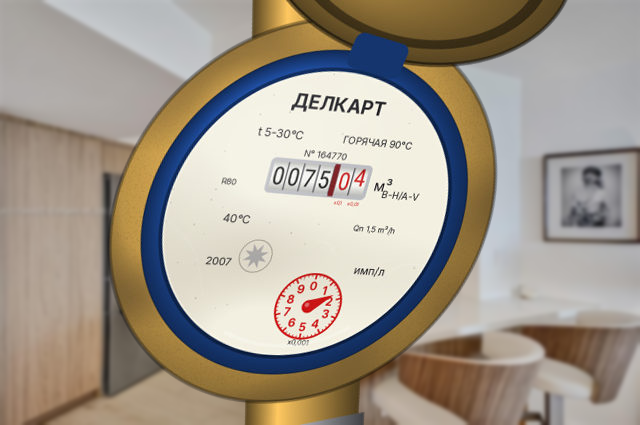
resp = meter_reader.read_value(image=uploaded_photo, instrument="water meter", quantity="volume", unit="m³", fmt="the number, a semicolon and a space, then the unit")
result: 75.041; m³
